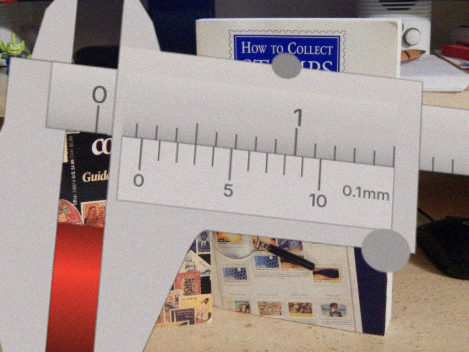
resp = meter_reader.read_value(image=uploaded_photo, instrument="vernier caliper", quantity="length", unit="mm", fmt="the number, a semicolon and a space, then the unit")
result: 2.3; mm
